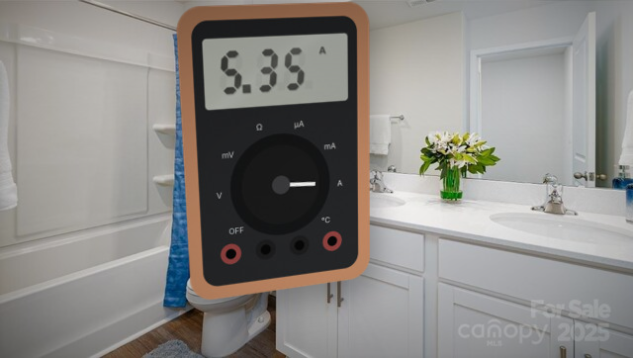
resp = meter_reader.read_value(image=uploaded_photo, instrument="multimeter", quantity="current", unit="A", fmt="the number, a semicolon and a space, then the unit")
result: 5.35; A
